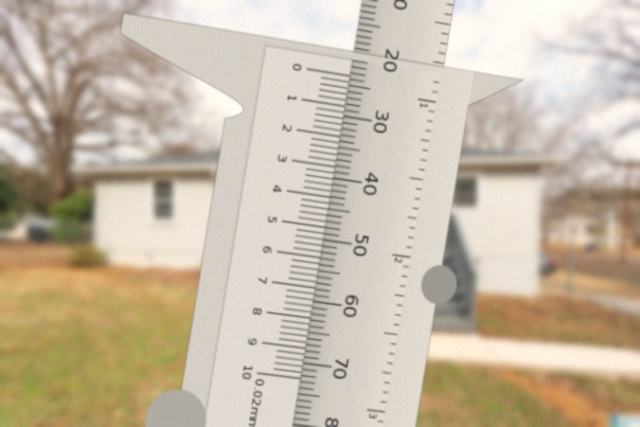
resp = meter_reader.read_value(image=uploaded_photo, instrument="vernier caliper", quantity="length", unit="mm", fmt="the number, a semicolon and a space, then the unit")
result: 23.5; mm
